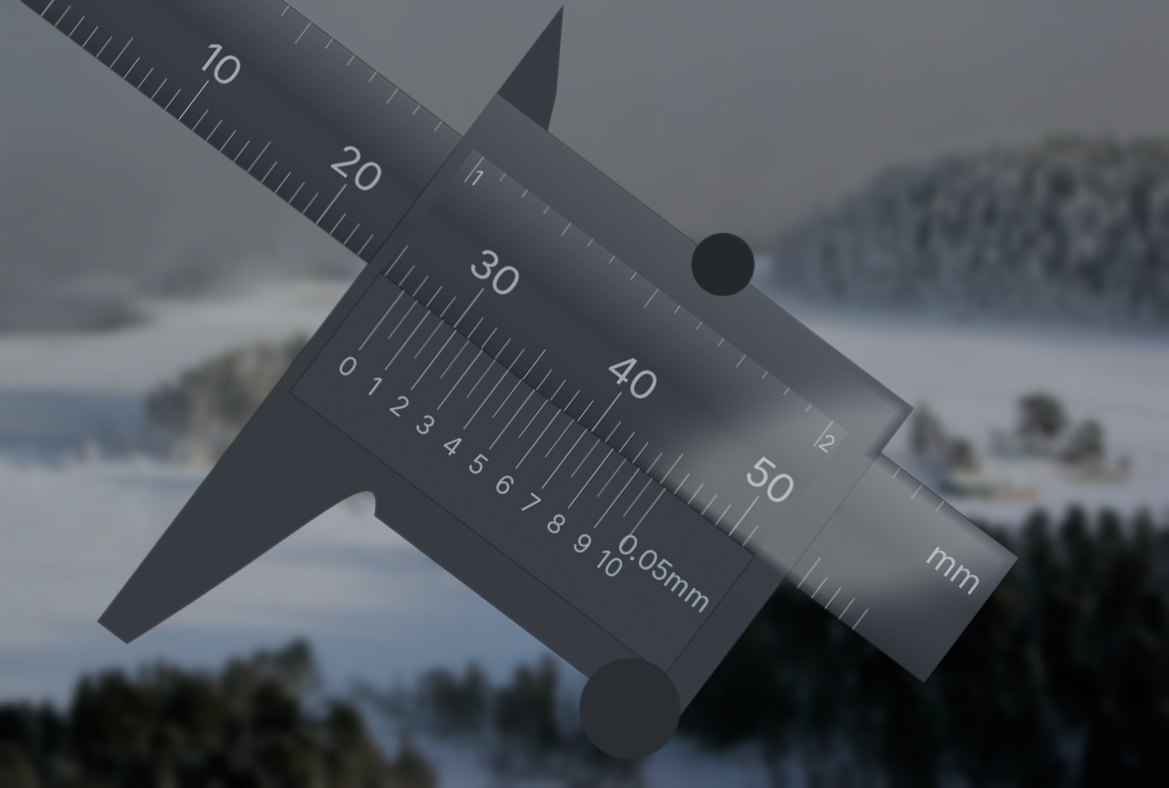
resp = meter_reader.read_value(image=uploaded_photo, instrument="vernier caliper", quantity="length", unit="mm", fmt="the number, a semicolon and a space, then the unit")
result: 26.4; mm
